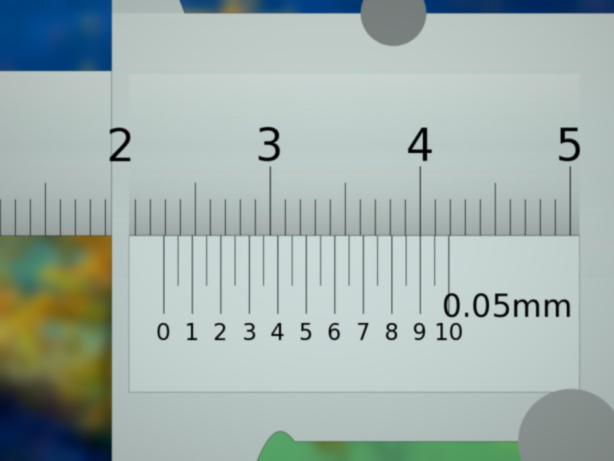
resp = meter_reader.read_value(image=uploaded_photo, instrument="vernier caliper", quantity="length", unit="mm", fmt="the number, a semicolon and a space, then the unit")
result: 22.9; mm
